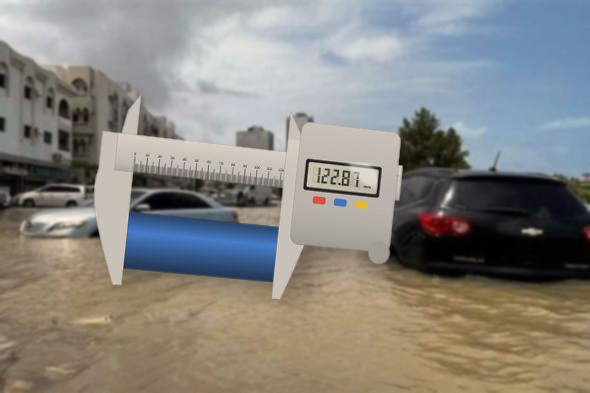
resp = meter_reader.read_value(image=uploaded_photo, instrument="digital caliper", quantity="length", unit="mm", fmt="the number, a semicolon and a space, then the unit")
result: 122.87; mm
